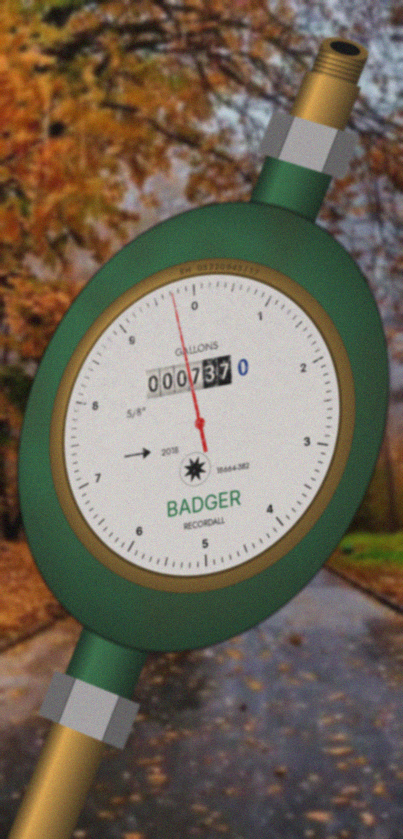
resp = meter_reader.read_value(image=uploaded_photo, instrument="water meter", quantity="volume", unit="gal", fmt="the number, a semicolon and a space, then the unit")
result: 7369.7; gal
